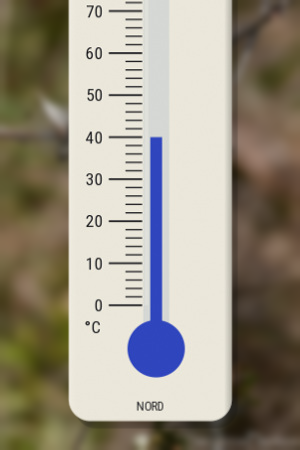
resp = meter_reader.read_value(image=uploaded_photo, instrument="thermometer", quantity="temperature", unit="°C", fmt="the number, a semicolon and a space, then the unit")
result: 40; °C
